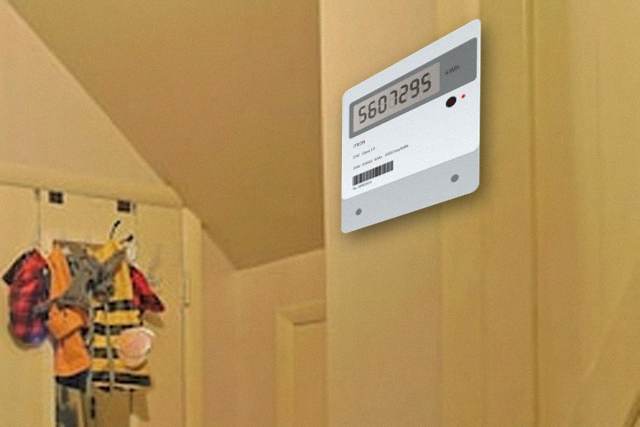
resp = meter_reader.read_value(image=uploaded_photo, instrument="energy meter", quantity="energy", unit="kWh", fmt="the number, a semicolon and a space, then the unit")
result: 5607295; kWh
